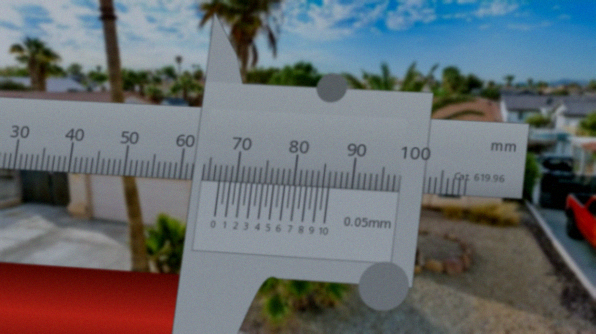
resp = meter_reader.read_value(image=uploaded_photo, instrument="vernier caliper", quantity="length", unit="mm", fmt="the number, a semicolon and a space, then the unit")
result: 67.0; mm
